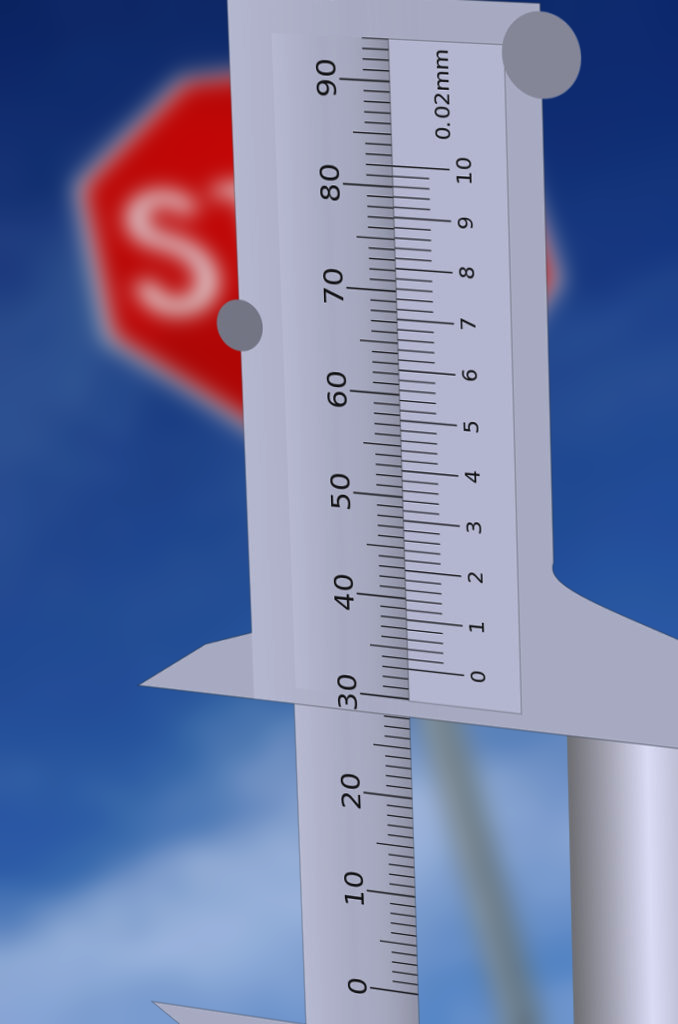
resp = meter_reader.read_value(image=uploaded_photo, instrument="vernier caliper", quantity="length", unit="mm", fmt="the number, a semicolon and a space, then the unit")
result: 33.0; mm
